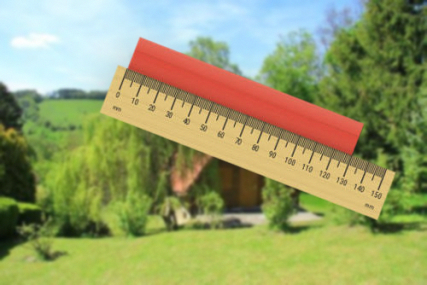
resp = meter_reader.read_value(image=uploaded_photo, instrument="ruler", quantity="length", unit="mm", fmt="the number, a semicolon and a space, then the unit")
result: 130; mm
